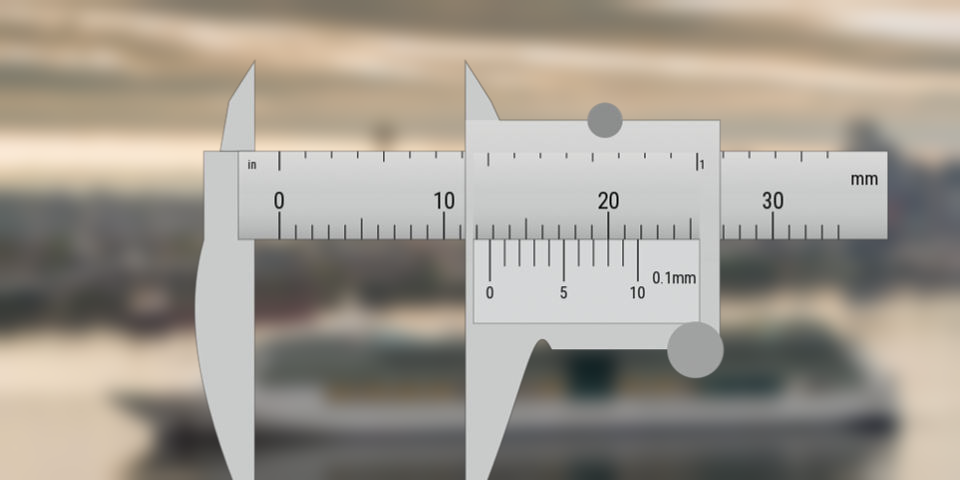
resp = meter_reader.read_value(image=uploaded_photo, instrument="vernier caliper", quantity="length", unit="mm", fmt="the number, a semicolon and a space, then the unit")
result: 12.8; mm
